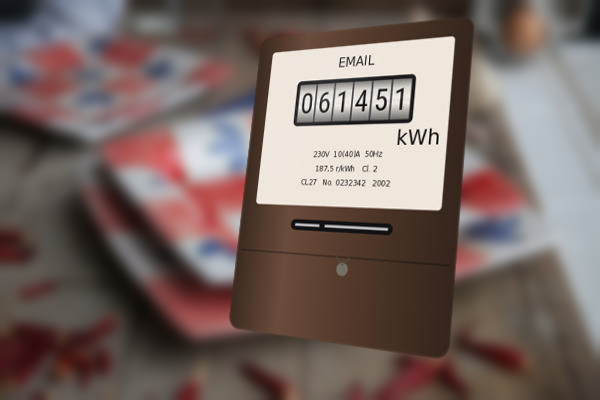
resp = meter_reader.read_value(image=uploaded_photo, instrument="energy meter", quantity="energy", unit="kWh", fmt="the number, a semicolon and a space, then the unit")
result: 61451; kWh
